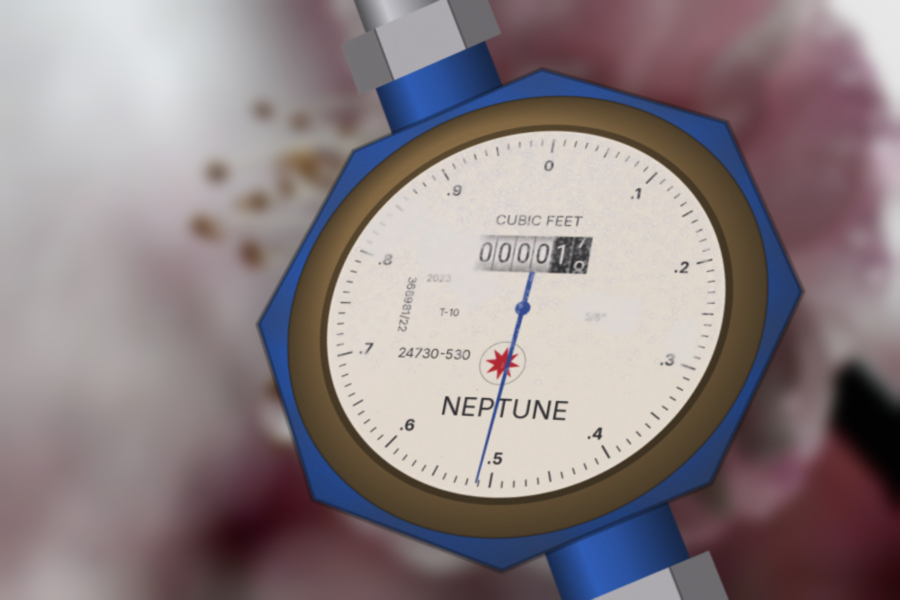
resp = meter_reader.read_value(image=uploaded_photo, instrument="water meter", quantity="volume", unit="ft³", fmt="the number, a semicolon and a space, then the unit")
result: 17.51; ft³
